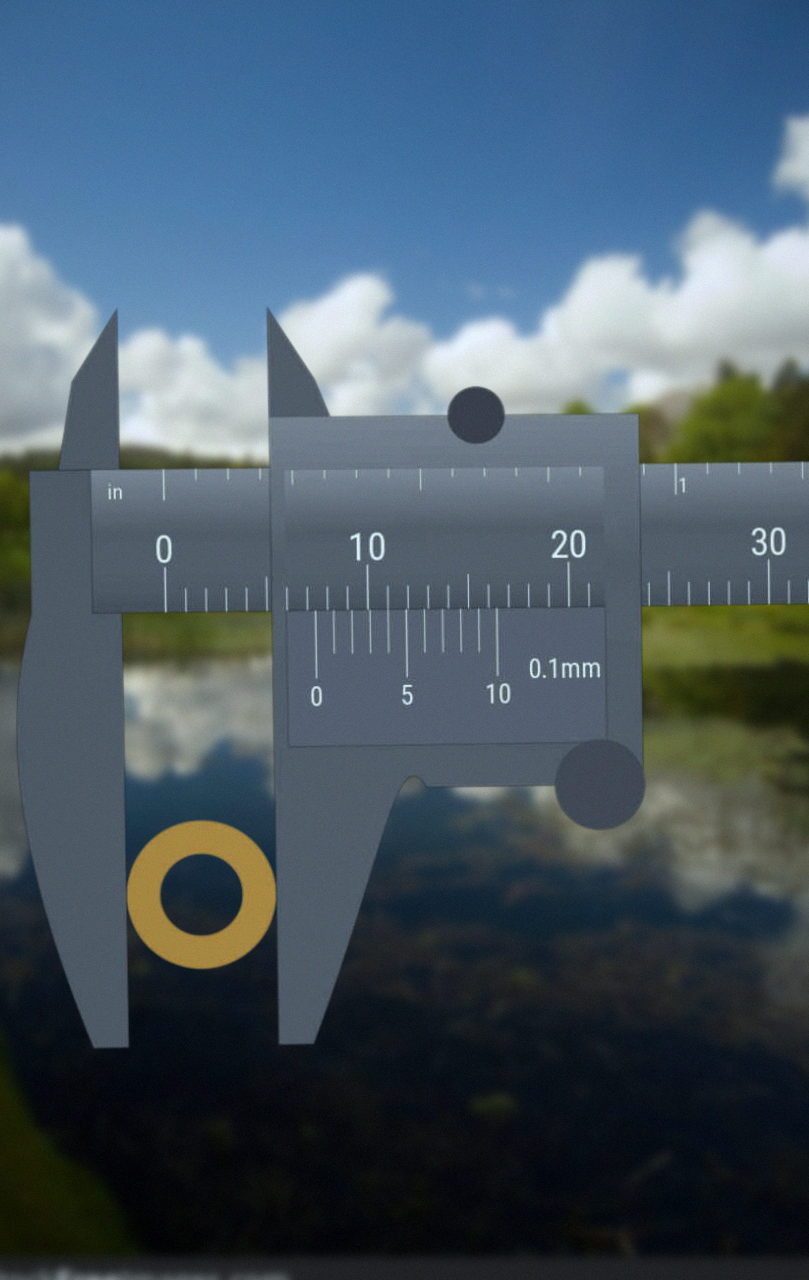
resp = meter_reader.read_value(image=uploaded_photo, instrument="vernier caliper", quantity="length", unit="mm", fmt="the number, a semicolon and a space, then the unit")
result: 7.4; mm
